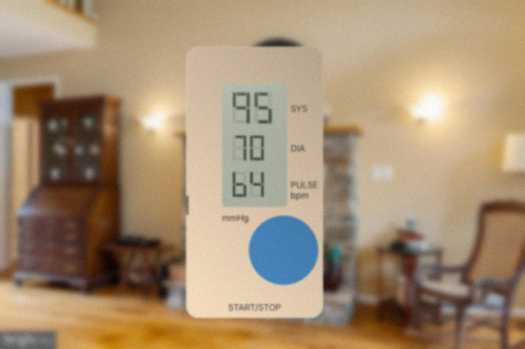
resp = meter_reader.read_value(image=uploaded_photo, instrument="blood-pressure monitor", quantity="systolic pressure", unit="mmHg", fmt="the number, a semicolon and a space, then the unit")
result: 95; mmHg
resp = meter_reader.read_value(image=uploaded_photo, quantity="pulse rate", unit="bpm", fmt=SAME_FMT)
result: 64; bpm
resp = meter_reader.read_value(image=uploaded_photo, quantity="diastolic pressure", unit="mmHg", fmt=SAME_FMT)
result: 70; mmHg
